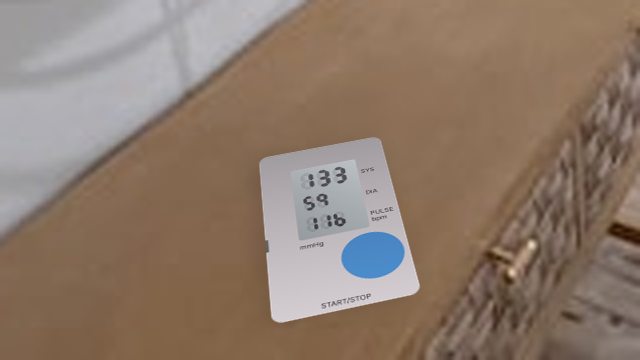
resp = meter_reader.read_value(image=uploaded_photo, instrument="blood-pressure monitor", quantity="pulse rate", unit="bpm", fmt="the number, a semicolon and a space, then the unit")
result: 116; bpm
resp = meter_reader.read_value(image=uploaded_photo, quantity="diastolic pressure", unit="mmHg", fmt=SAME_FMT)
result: 59; mmHg
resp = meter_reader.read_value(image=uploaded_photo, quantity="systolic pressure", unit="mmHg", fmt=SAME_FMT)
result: 133; mmHg
